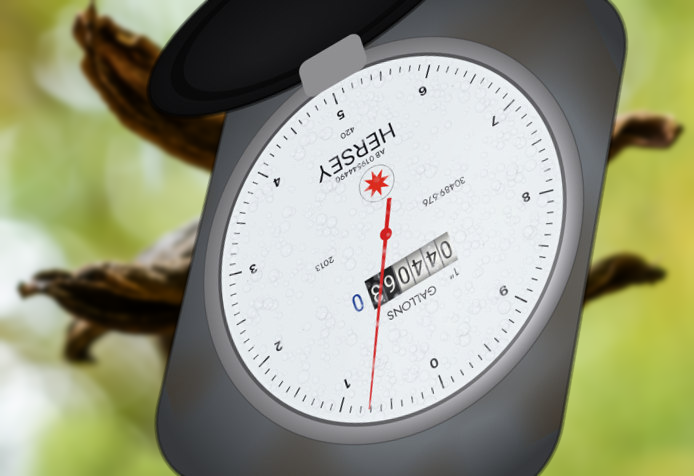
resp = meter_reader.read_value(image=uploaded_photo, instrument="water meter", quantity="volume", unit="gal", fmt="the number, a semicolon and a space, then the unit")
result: 440630.7; gal
